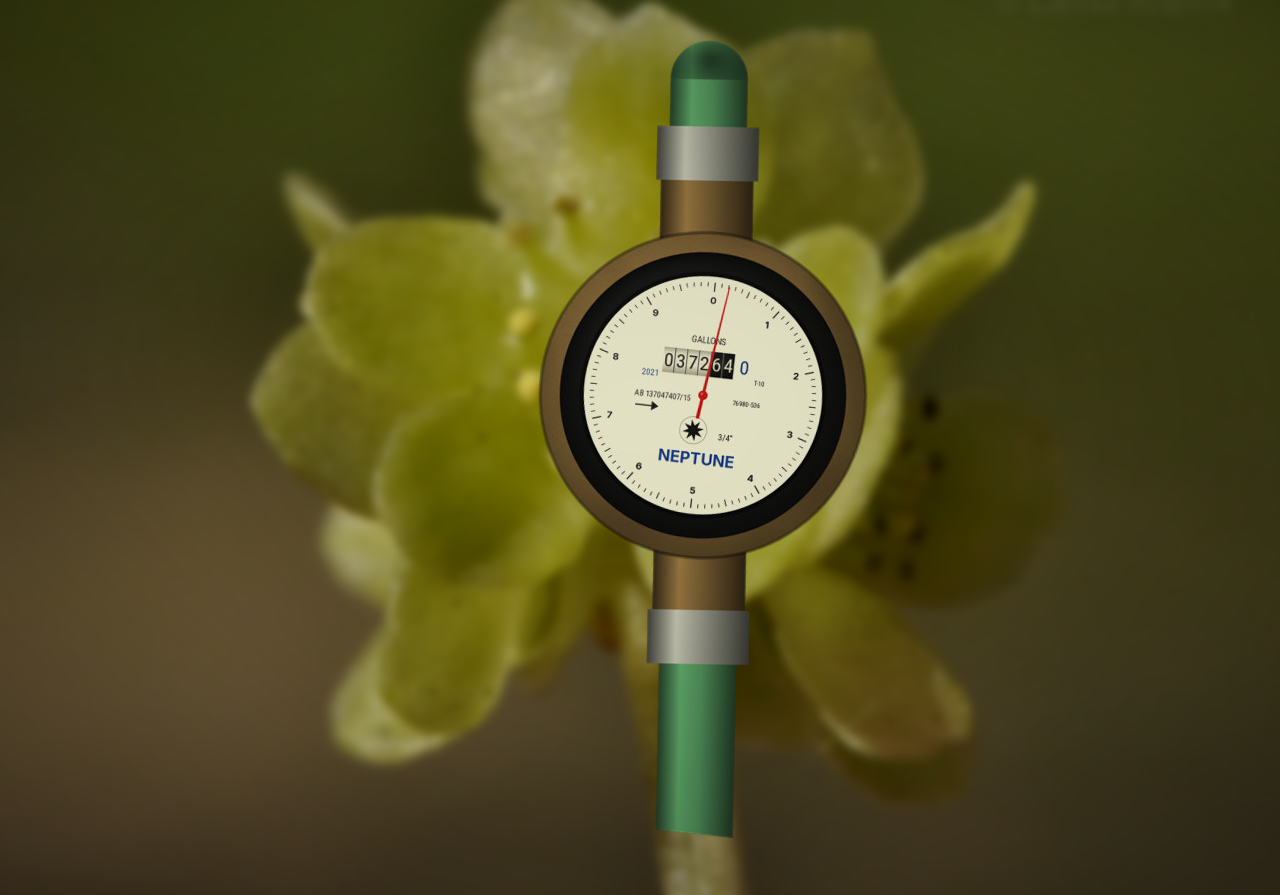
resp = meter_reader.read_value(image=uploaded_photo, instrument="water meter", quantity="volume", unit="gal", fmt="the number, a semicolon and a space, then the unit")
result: 372640.2; gal
